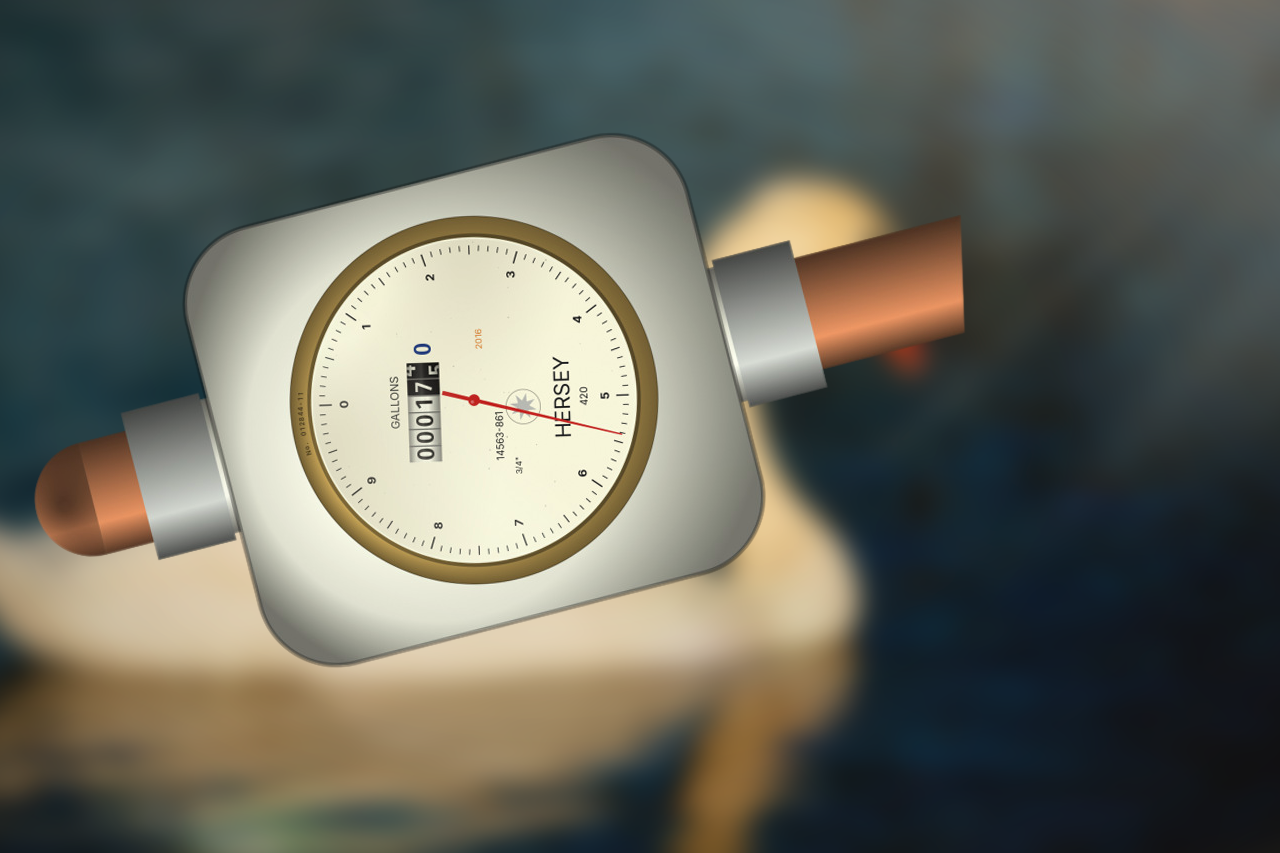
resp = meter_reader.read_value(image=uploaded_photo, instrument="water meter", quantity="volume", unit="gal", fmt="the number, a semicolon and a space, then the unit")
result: 1745.4; gal
